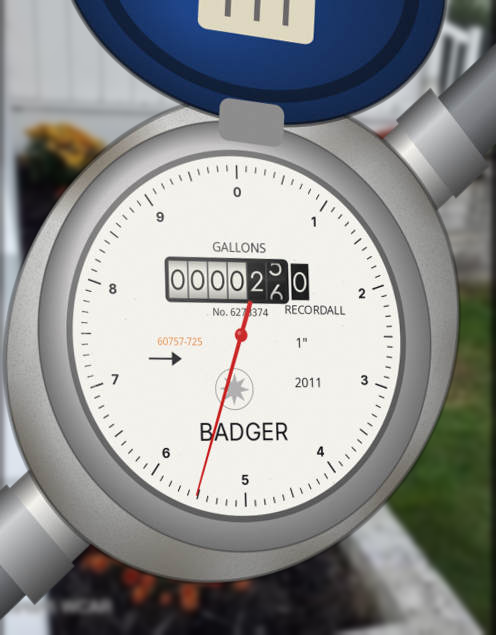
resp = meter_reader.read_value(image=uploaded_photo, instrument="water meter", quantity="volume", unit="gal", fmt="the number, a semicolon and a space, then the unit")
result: 255.5; gal
